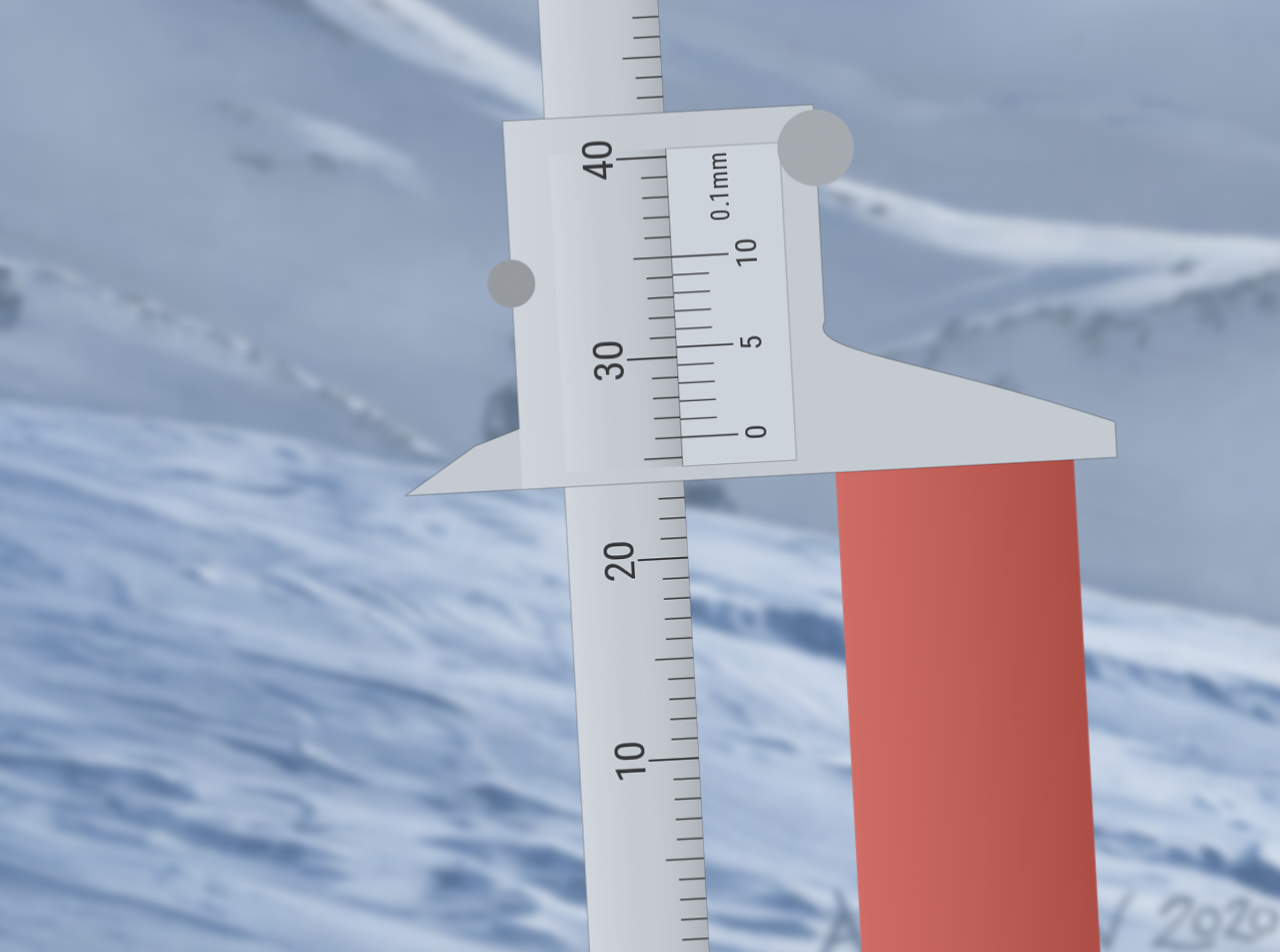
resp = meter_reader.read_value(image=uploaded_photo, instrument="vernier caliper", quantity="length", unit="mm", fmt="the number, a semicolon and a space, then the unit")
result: 26.0; mm
